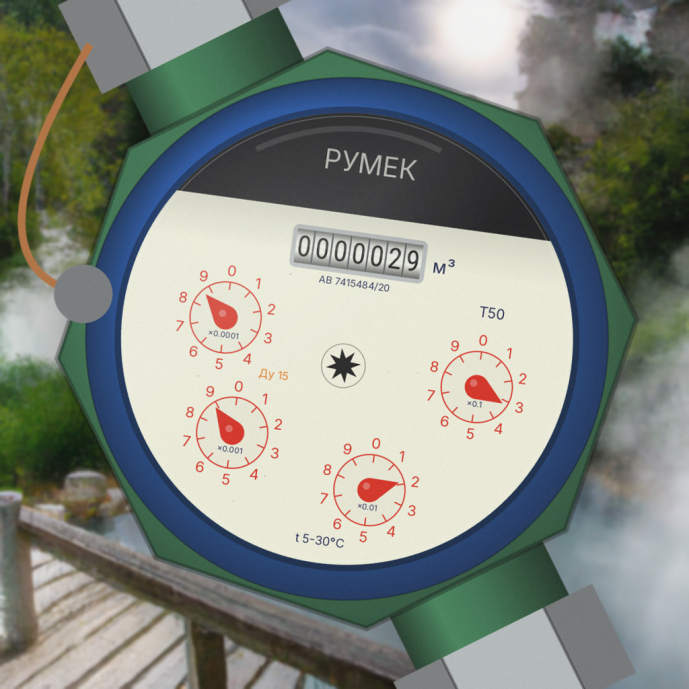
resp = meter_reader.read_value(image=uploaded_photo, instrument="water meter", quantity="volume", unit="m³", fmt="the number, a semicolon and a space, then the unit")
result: 29.3188; m³
